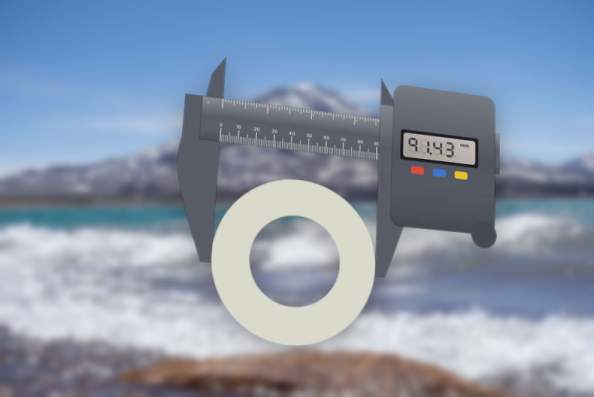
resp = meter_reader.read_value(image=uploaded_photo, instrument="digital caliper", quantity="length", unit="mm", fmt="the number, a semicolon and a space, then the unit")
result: 91.43; mm
